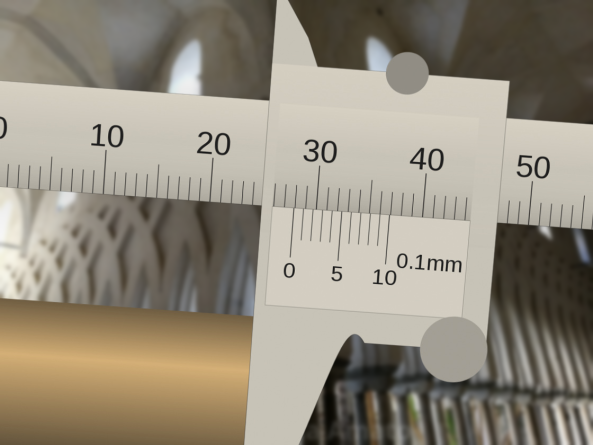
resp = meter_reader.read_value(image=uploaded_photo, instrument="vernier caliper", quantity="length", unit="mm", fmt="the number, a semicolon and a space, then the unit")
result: 27.9; mm
